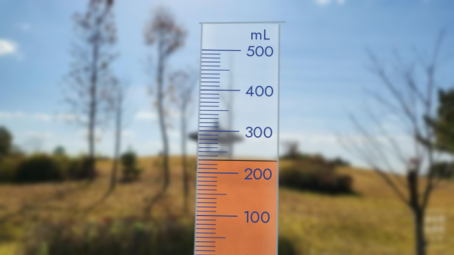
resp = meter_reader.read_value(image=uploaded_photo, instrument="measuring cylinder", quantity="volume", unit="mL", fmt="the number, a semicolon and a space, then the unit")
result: 230; mL
